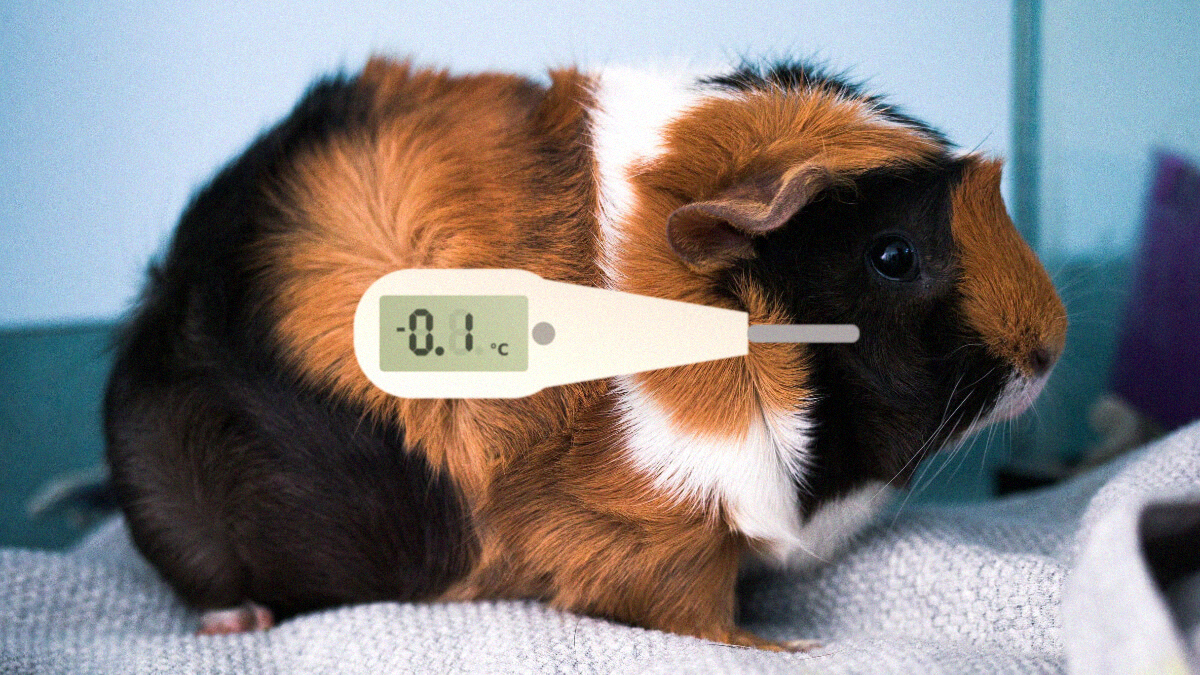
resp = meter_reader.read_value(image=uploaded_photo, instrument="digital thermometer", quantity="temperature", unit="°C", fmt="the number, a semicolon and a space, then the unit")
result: -0.1; °C
